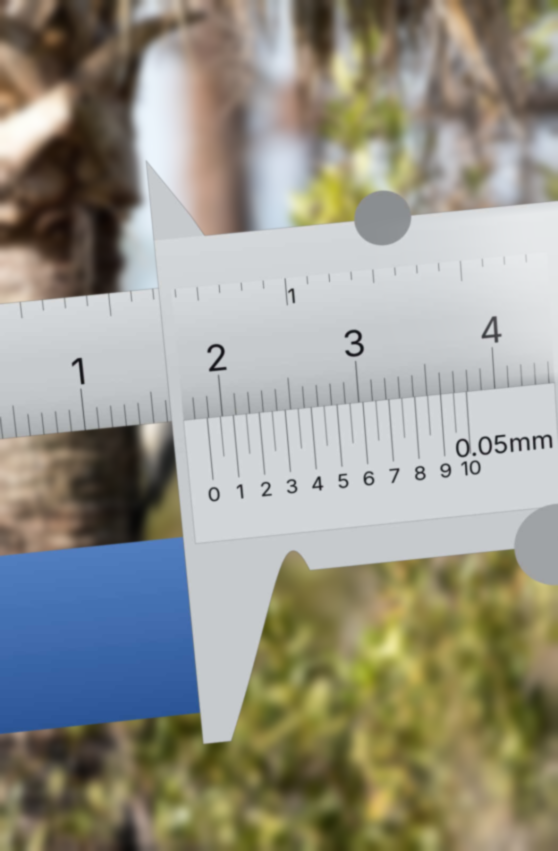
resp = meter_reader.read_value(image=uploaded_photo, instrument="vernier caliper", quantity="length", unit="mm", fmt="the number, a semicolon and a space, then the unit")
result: 18.9; mm
